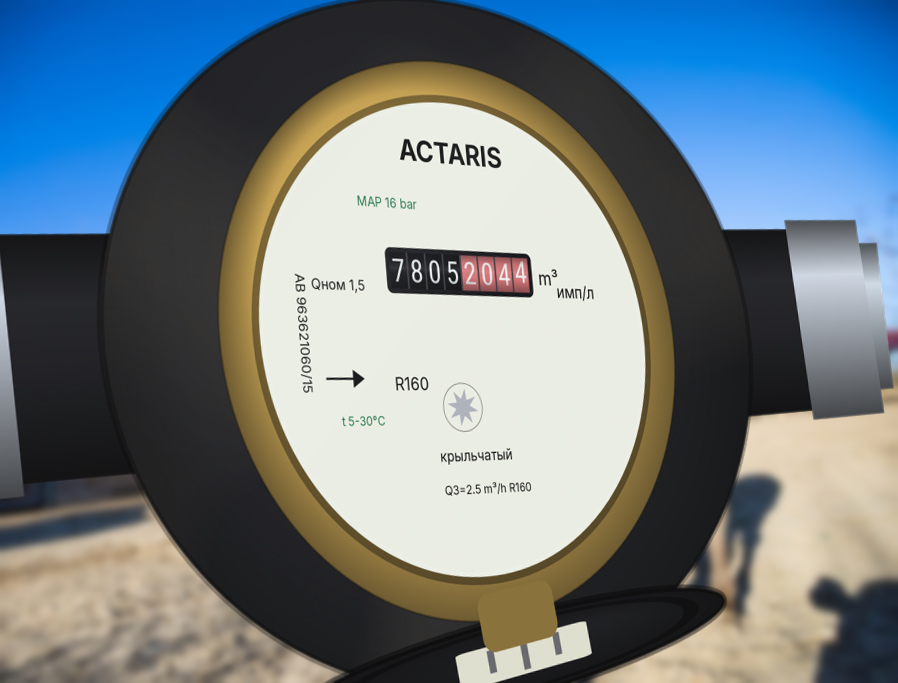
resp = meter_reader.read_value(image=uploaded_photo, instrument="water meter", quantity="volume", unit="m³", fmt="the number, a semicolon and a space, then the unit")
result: 7805.2044; m³
